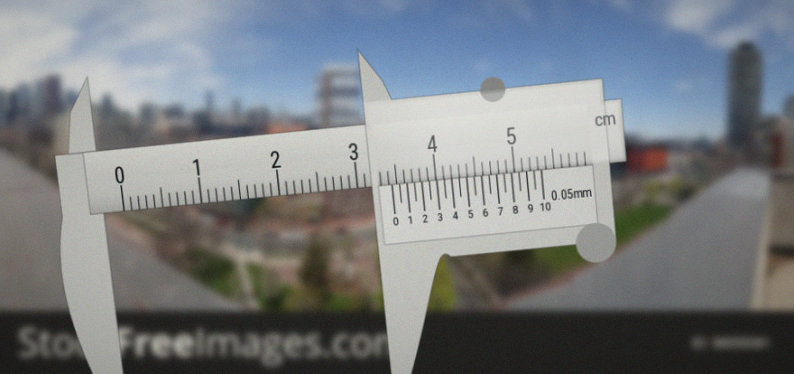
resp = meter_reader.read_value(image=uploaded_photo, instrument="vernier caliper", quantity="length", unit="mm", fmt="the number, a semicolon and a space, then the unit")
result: 34.4; mm
